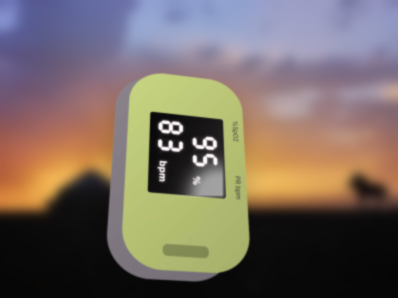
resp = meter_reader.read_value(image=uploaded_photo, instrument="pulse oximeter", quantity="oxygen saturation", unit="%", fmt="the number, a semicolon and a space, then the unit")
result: 95; %
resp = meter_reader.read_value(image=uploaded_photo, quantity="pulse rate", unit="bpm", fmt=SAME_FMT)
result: 83; bpm
